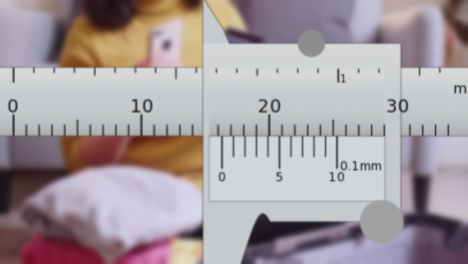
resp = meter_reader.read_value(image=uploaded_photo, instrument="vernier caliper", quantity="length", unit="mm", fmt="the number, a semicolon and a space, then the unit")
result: 16.3; mm
